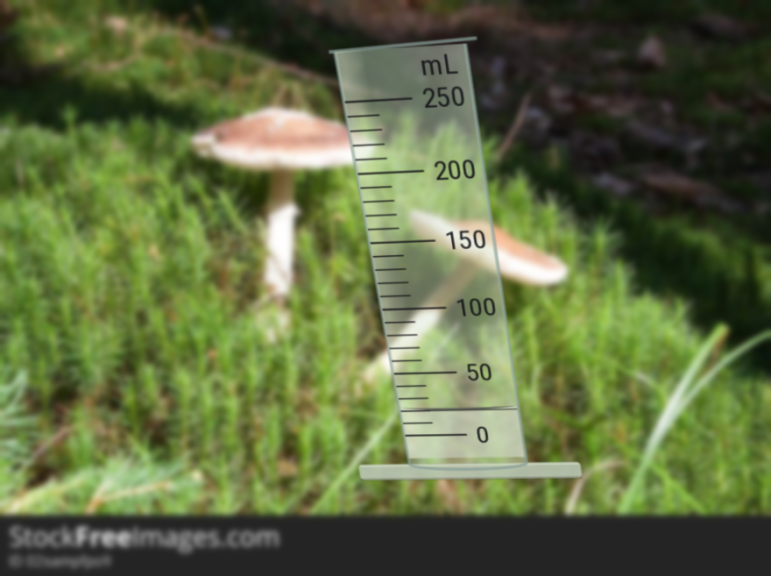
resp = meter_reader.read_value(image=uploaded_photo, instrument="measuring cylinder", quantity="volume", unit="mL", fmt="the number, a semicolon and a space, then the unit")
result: 20; mL
